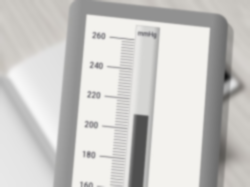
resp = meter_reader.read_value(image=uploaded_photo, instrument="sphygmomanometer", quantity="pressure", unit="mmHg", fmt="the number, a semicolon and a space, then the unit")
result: 210; mmHg
